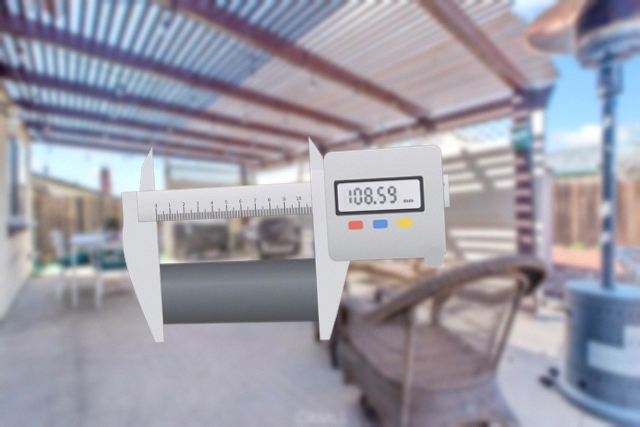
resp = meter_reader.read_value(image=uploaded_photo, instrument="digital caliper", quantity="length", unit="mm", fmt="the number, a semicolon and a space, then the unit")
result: 108.59; mm
